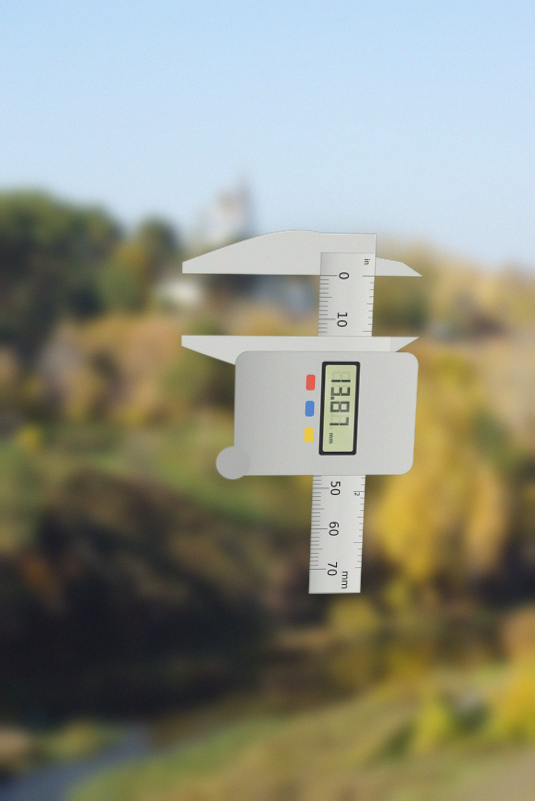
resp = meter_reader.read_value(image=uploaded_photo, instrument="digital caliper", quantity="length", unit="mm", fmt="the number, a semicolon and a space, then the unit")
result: 13.87; mm
